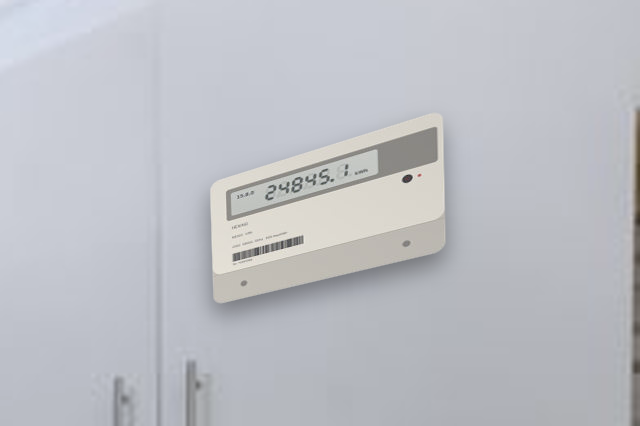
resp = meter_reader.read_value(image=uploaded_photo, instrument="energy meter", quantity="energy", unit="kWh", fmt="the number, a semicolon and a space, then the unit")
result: 24845.1; kWh
